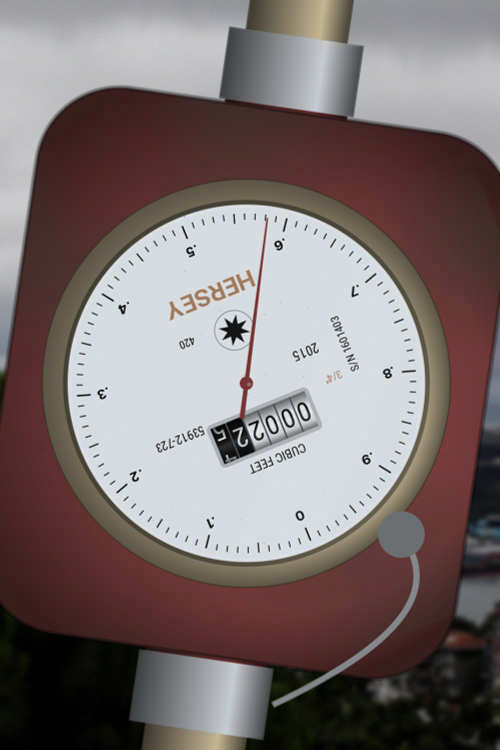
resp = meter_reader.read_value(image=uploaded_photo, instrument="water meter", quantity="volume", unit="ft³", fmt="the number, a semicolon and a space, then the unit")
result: 224.58; ft³
